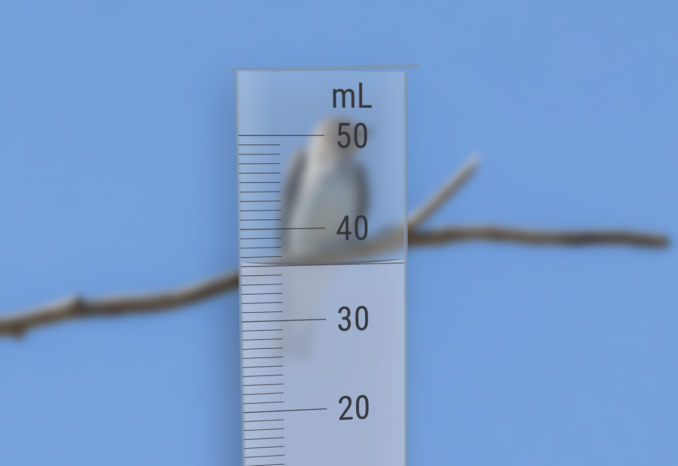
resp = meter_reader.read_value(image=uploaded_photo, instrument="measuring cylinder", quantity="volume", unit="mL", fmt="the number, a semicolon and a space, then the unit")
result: 36; mL
